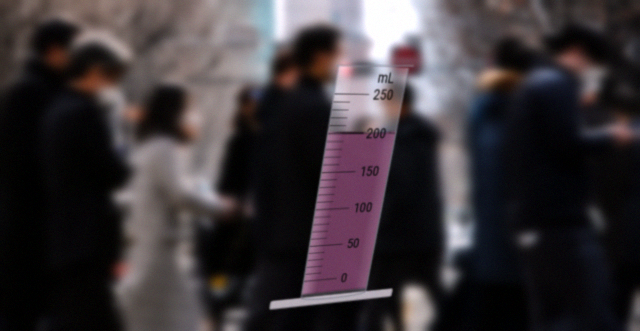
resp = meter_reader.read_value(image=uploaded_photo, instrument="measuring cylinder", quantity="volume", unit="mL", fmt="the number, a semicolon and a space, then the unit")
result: 200; mL
